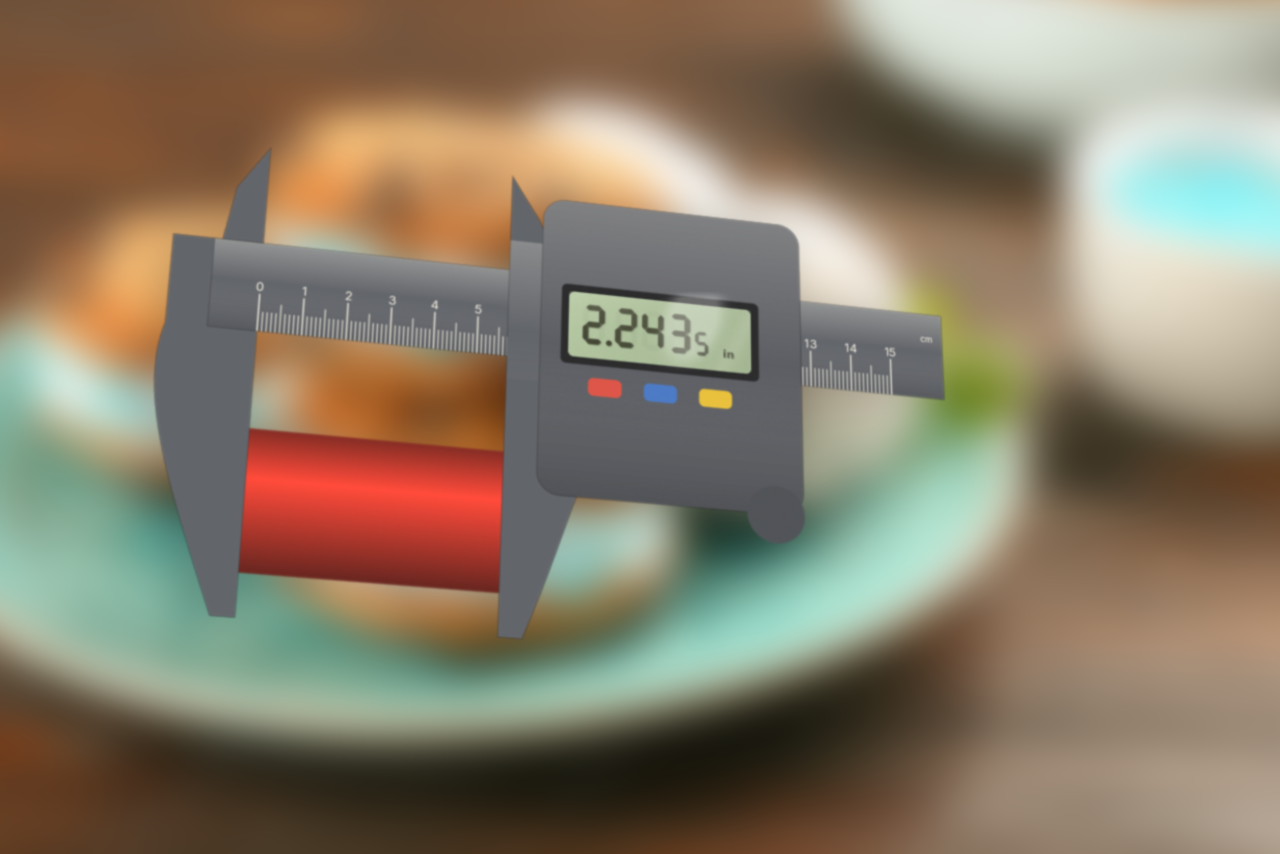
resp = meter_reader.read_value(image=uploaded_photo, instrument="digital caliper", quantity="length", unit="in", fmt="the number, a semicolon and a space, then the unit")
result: 2.2435; in
